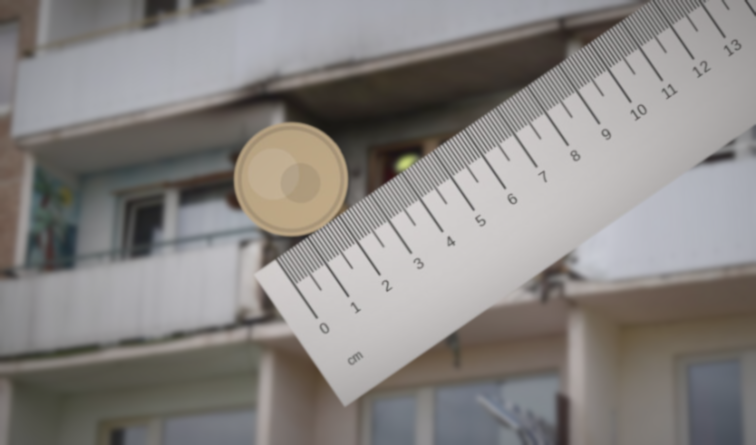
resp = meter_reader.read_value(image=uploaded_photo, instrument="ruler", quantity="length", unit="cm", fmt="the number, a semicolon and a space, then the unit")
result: 3; cm
